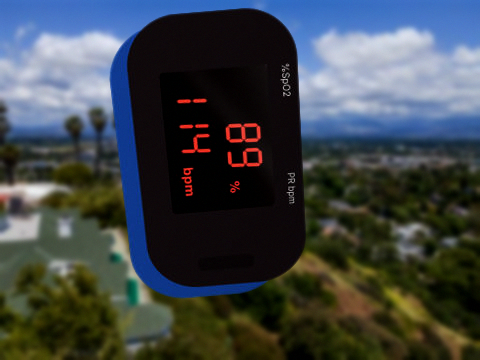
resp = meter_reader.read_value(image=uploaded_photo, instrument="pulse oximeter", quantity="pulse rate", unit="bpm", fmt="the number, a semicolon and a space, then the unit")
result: 114; bpm
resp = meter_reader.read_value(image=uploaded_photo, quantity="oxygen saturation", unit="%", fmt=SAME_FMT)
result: 89; %
